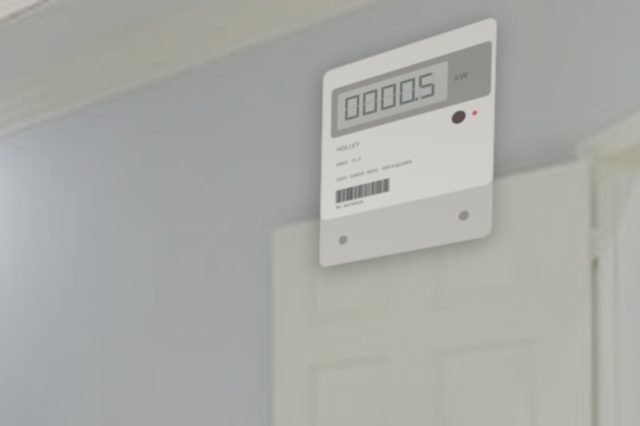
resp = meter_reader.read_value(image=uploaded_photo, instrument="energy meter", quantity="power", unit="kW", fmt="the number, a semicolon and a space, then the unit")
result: 0.5; kW
